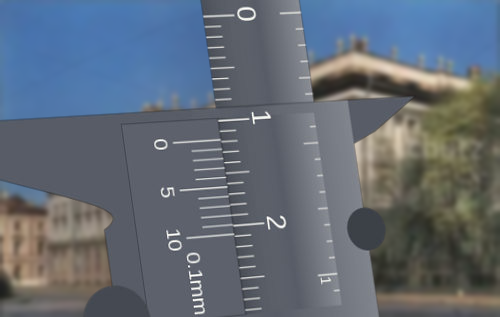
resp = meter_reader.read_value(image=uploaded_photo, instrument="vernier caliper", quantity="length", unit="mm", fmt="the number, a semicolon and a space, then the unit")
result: 11.8; mm
